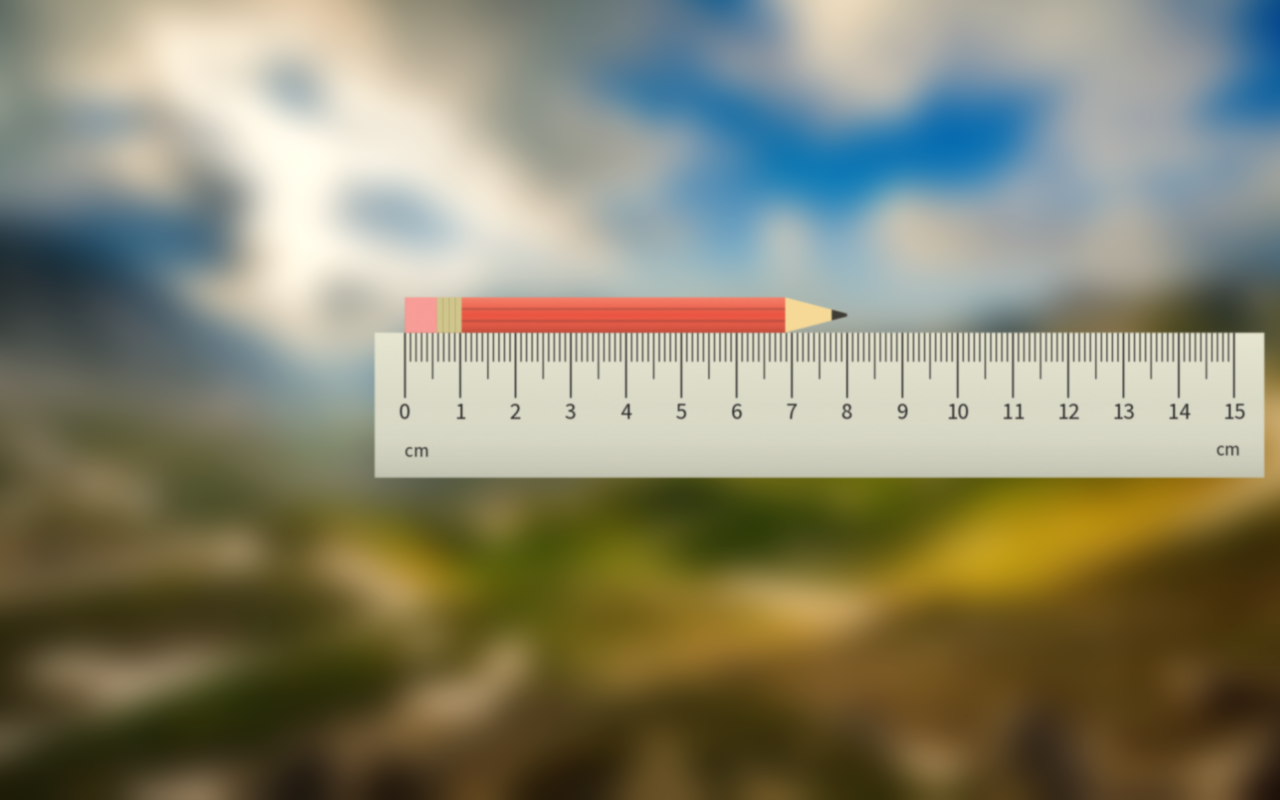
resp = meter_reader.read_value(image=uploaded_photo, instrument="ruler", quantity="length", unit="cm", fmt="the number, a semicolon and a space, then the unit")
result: 8; cm
